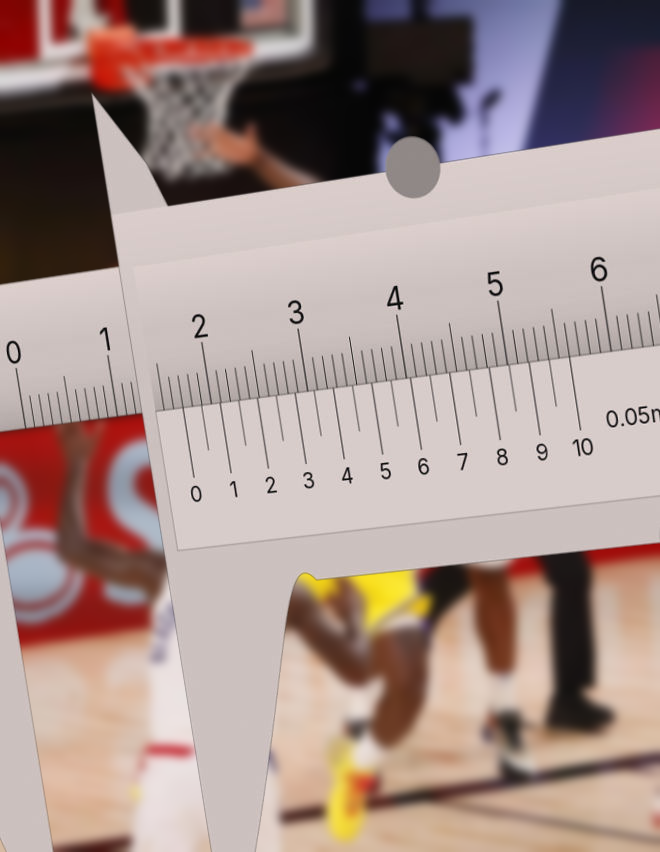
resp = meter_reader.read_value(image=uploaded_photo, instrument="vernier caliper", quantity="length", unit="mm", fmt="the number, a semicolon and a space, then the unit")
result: 17.0; mm
